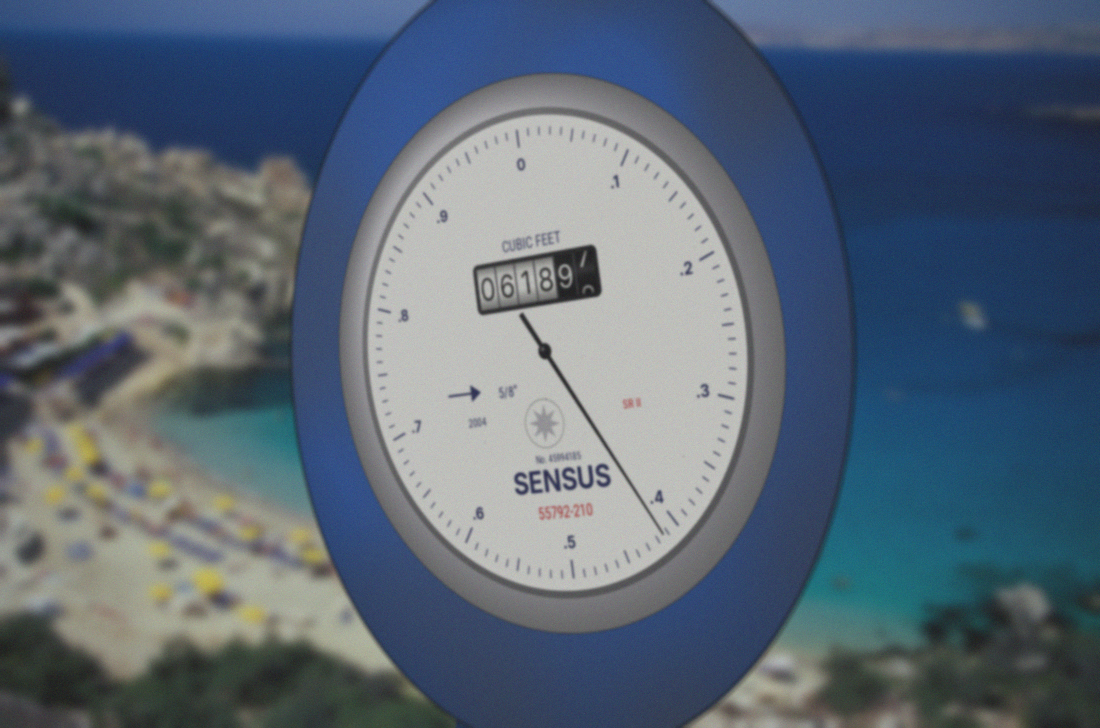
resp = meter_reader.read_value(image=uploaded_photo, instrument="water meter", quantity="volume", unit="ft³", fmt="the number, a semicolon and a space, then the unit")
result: 61897.41; ft³
